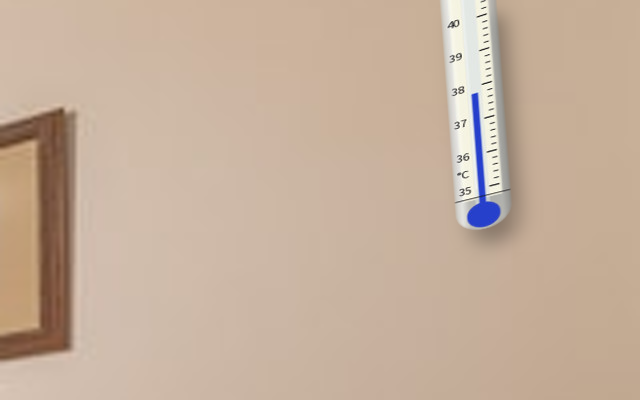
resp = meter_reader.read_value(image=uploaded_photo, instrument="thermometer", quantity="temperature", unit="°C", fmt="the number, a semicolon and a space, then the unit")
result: 37.8; °C
